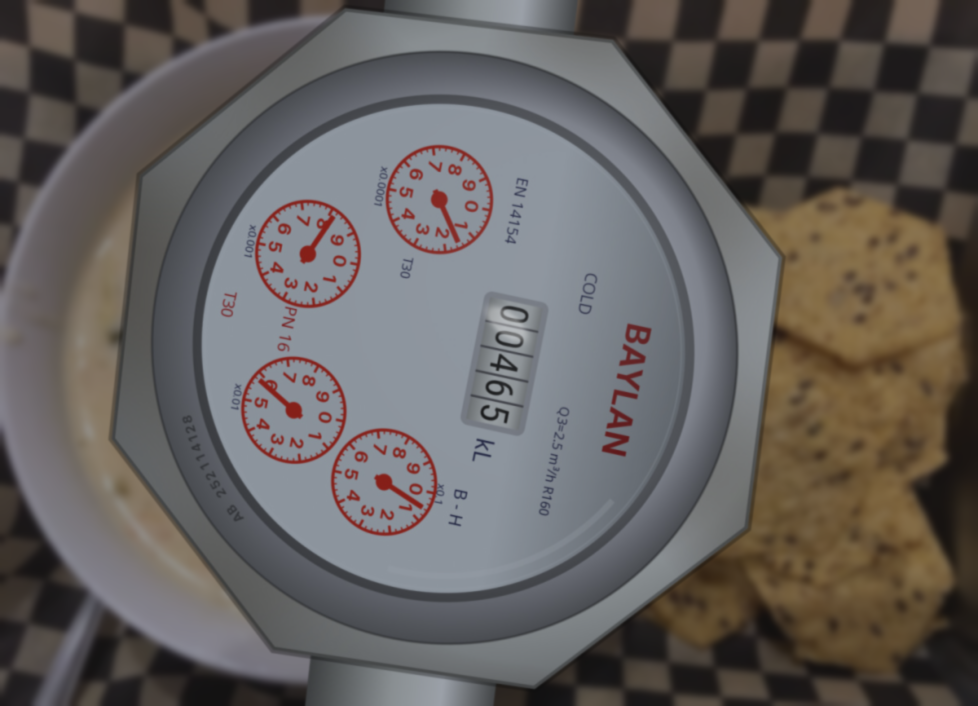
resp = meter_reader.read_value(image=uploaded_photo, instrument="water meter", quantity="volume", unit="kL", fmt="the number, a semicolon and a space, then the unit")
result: 465.0581; kL
